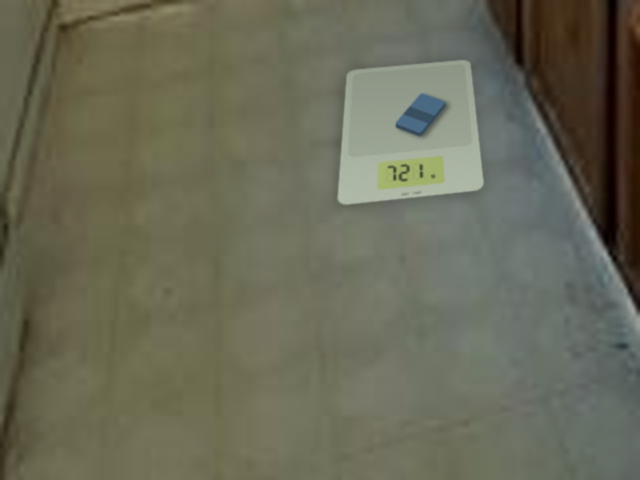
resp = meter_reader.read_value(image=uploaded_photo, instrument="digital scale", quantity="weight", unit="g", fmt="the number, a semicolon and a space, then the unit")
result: 721; g
